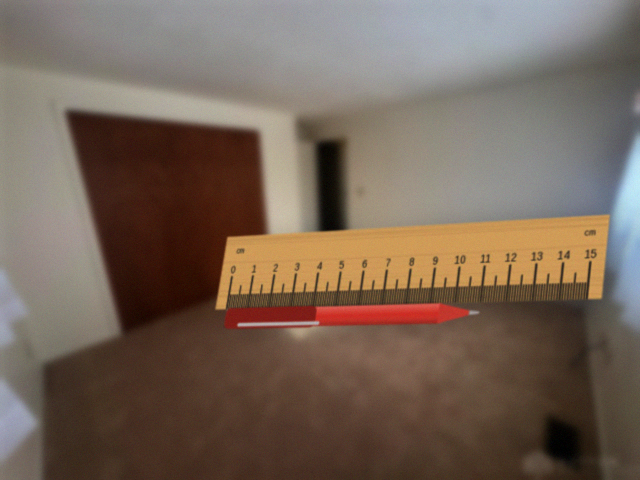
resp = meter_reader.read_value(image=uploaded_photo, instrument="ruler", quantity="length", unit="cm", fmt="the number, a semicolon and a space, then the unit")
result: 11; cm
